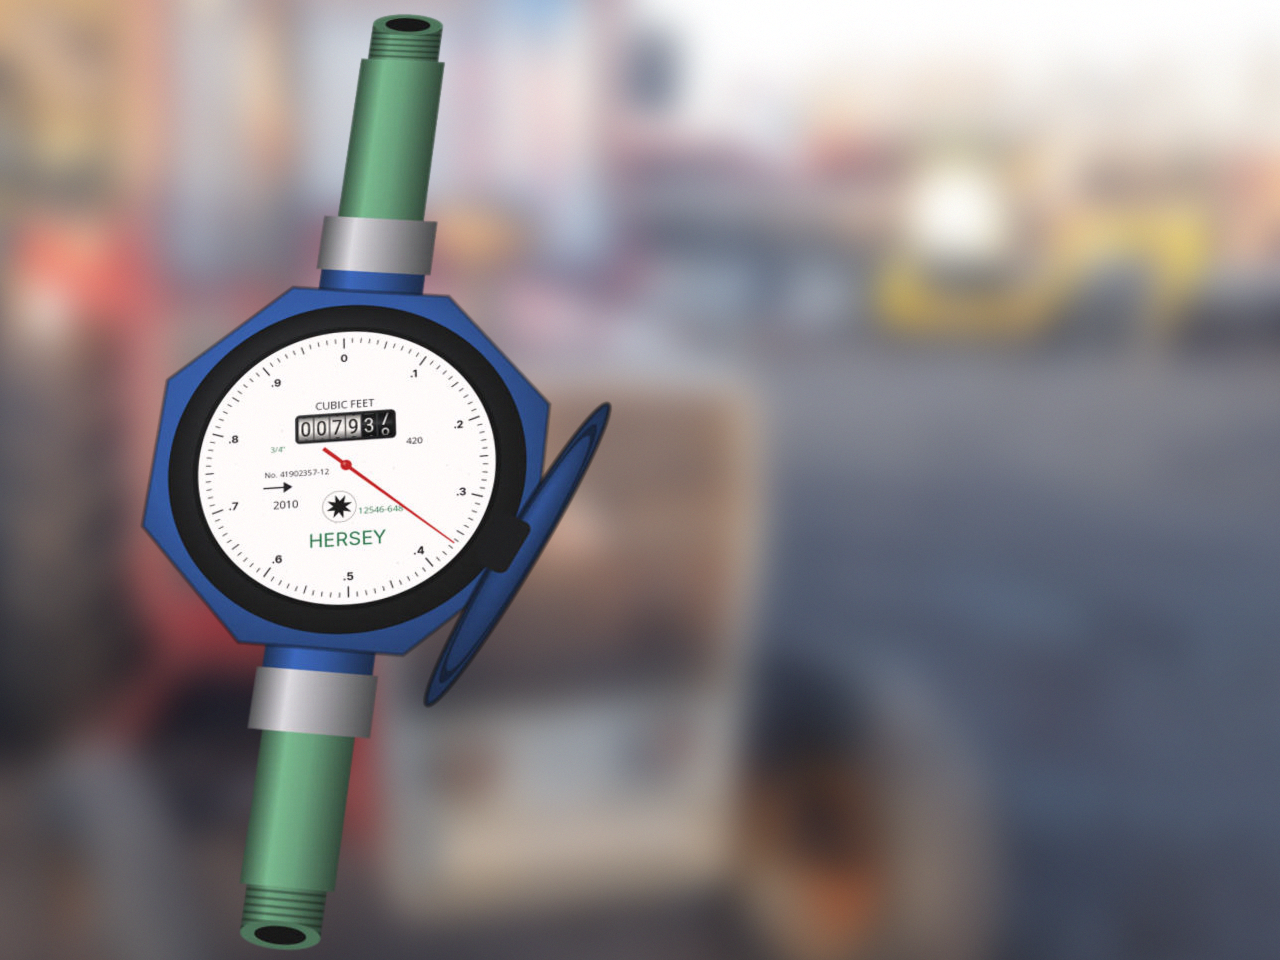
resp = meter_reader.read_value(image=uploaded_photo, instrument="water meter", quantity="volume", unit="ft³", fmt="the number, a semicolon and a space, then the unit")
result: 7937.36; ft³
